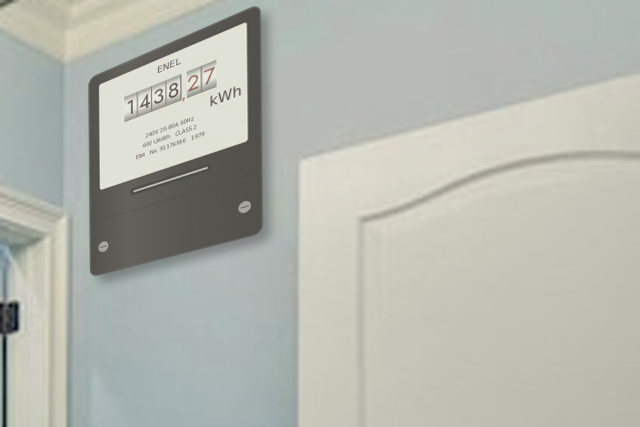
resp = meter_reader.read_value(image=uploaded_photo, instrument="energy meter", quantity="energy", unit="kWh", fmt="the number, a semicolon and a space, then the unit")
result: 1438.27; kWh
